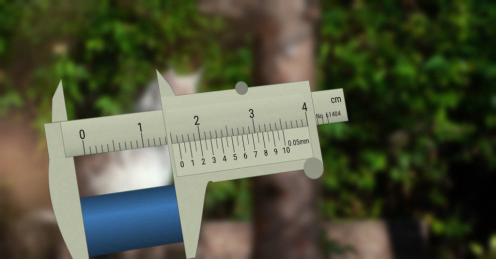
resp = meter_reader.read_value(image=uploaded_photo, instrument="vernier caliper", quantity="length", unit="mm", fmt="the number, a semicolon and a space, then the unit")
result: 16.2; mm
